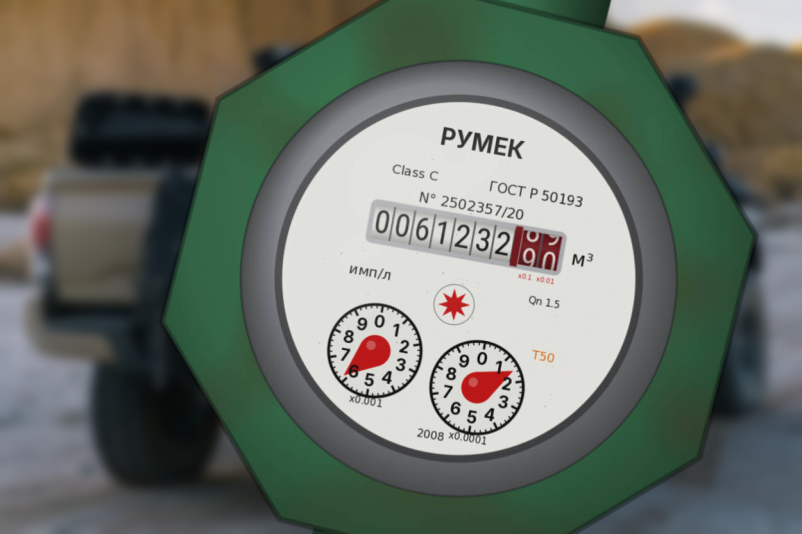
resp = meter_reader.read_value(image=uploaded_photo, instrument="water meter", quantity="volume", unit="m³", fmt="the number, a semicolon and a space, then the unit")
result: 61232.8961; m³
